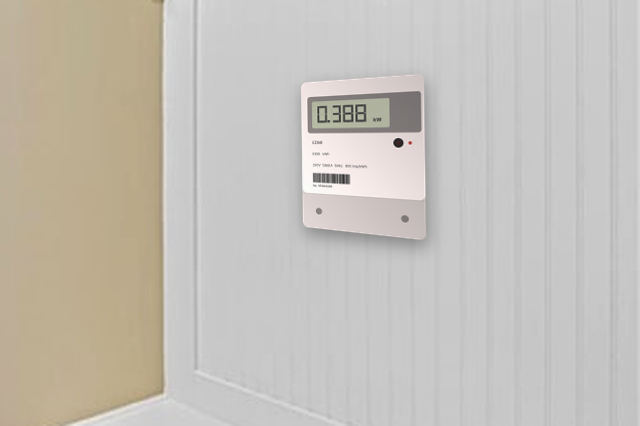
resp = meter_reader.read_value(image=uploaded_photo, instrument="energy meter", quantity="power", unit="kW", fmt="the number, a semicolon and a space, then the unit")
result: 0.388; kW
